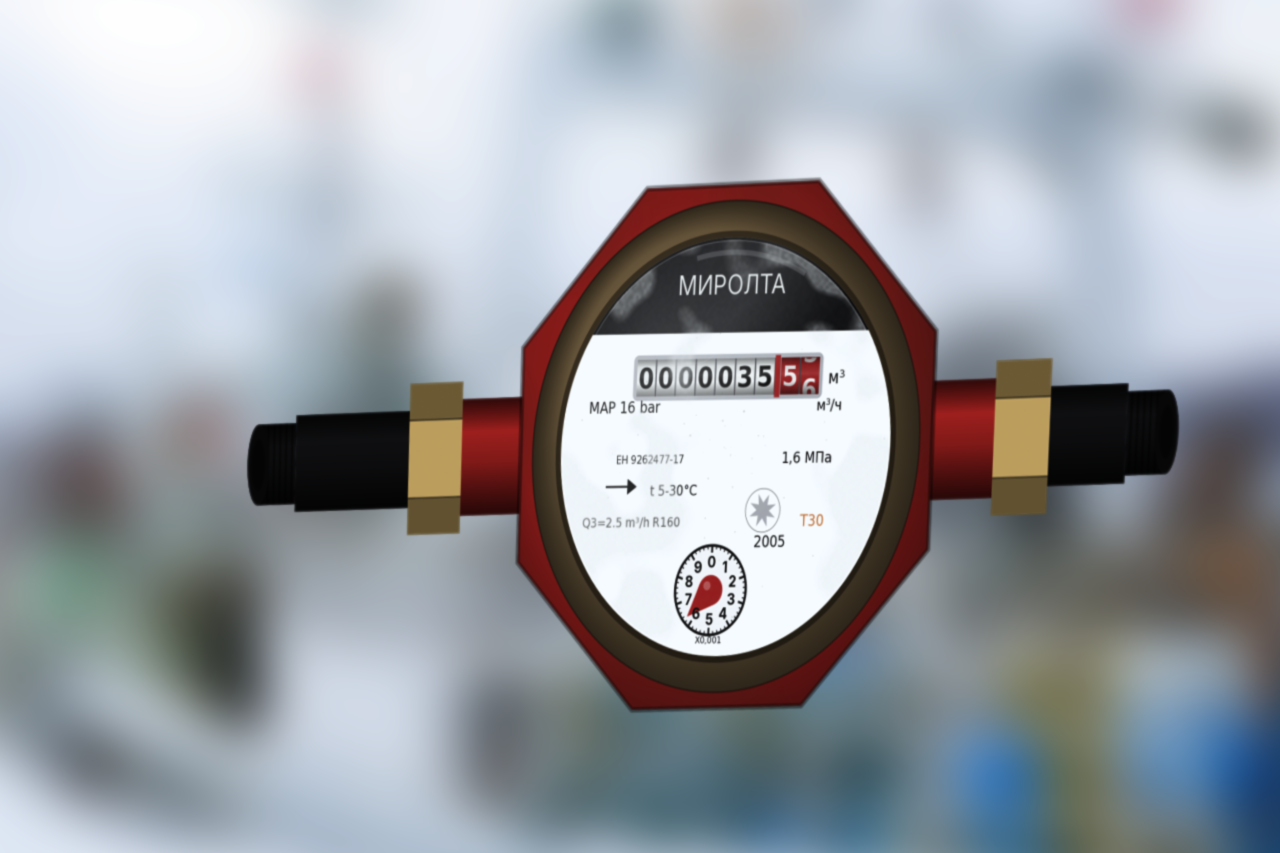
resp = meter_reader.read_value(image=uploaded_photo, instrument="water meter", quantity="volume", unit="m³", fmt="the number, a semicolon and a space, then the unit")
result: 35.556; m³
